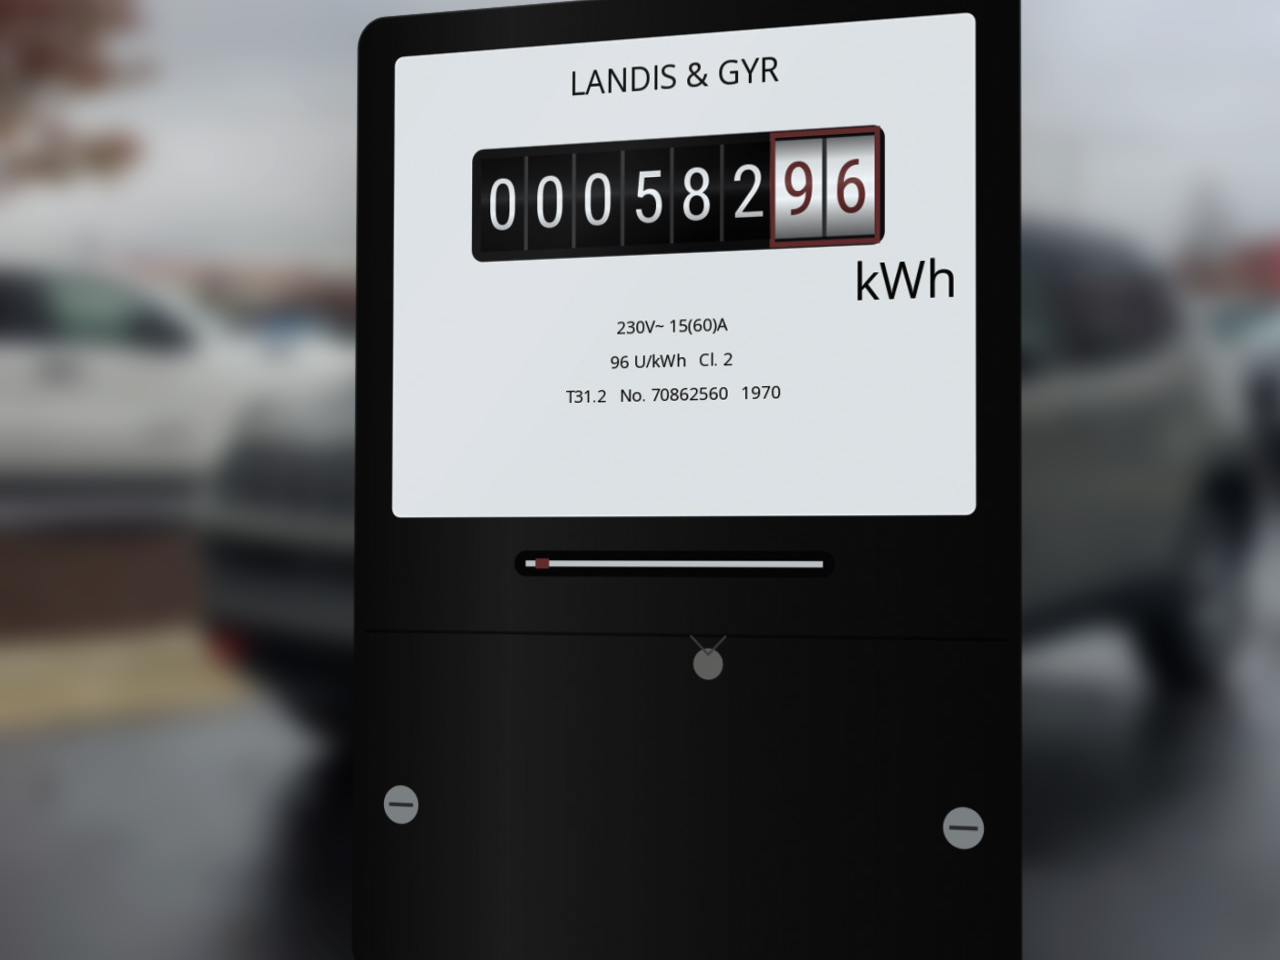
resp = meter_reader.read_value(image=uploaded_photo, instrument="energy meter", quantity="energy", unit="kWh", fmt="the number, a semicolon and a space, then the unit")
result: 582.96; kWh
